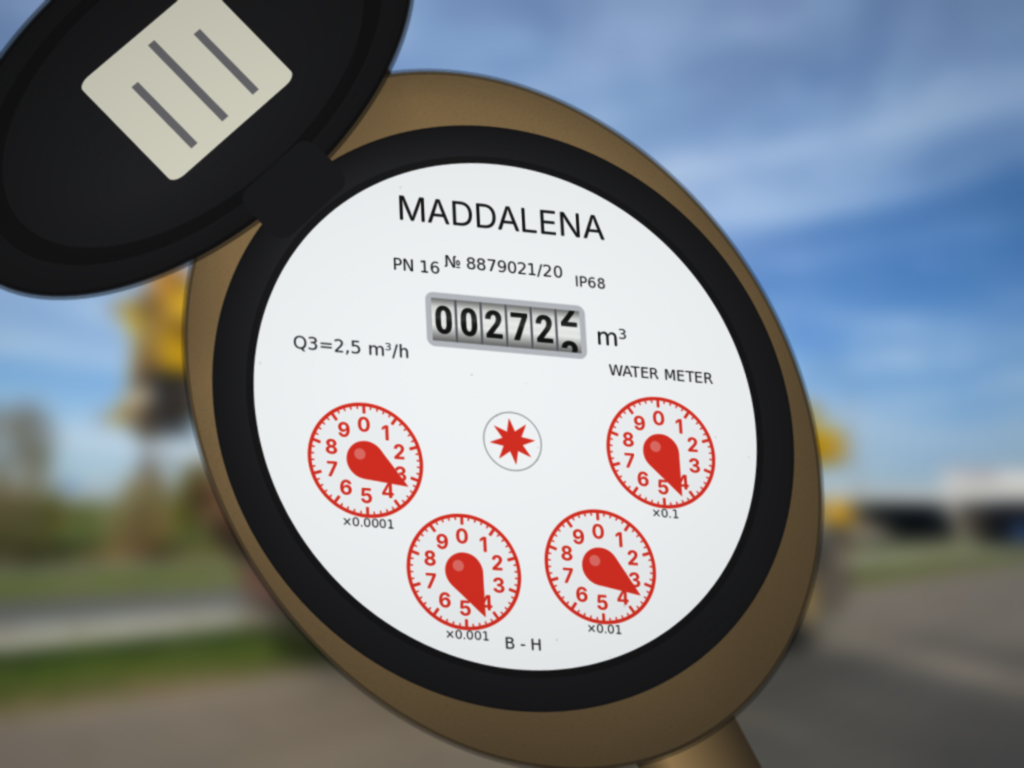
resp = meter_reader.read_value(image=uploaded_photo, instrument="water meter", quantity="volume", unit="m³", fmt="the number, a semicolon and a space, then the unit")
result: 2722.4343; m³
